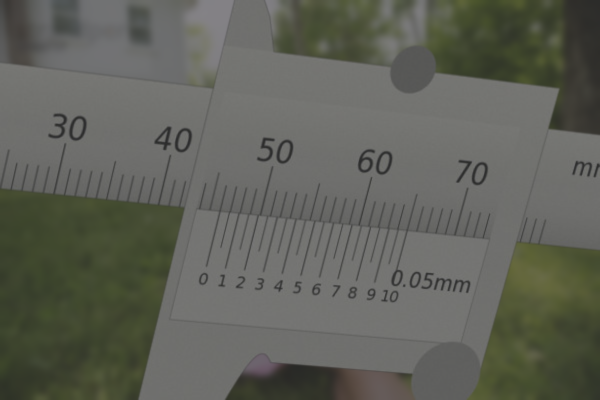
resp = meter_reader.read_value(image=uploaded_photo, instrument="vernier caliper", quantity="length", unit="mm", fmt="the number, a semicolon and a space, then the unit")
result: 46.0; mm
